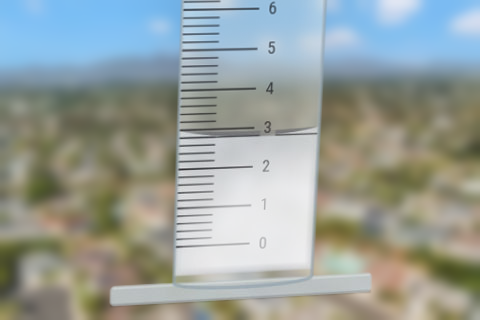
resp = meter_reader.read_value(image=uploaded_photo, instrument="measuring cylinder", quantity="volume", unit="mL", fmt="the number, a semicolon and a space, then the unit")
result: 2.8; mL
